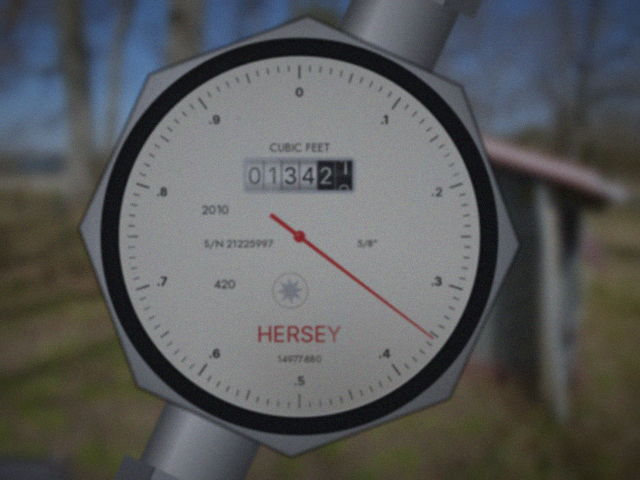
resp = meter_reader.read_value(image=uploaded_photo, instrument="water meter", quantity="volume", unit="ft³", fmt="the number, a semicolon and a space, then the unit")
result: 13421.35; ft³
